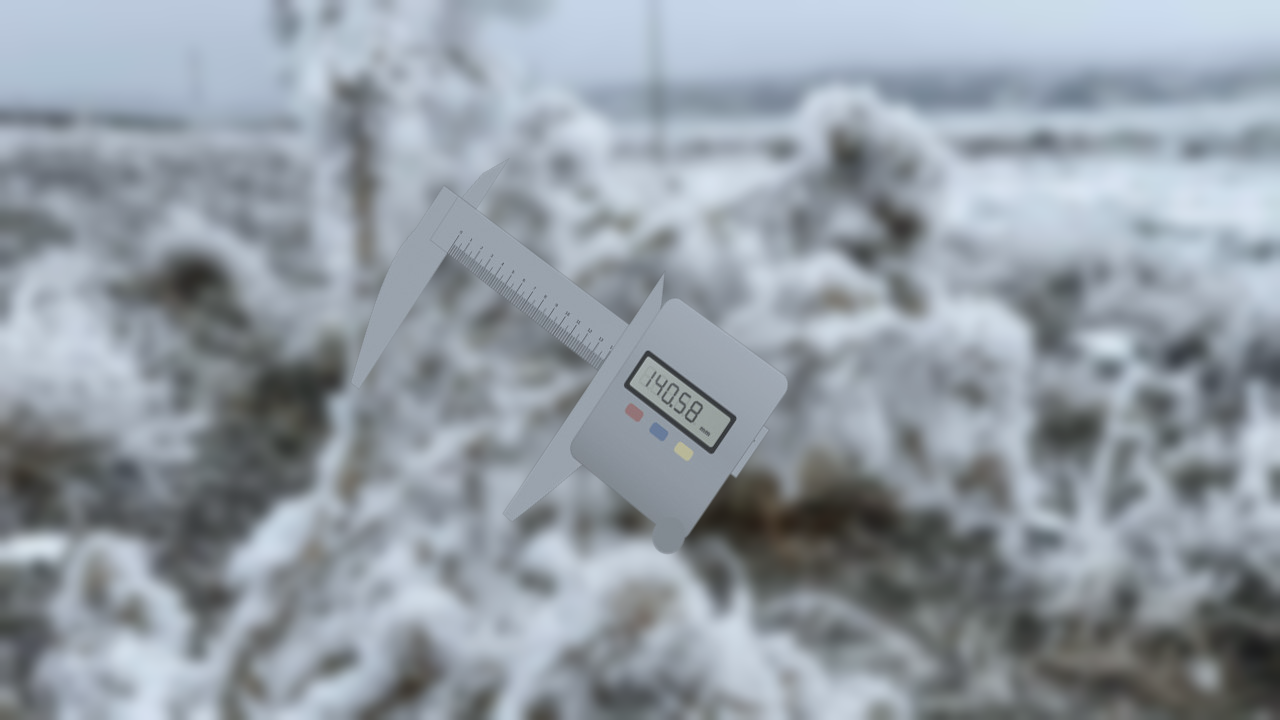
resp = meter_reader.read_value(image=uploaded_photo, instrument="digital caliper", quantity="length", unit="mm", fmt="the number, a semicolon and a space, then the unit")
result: 140.58; mm
